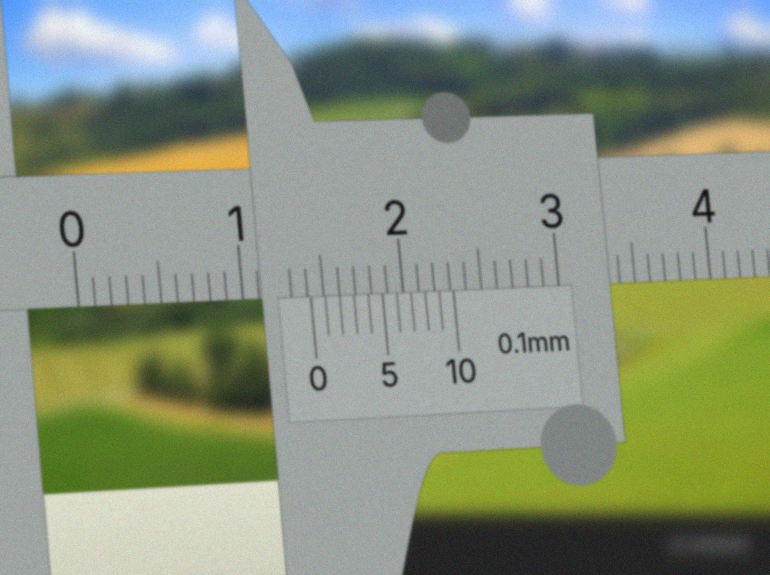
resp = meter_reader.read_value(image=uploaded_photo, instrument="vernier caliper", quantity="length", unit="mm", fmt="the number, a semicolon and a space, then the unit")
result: 14.2; mm
